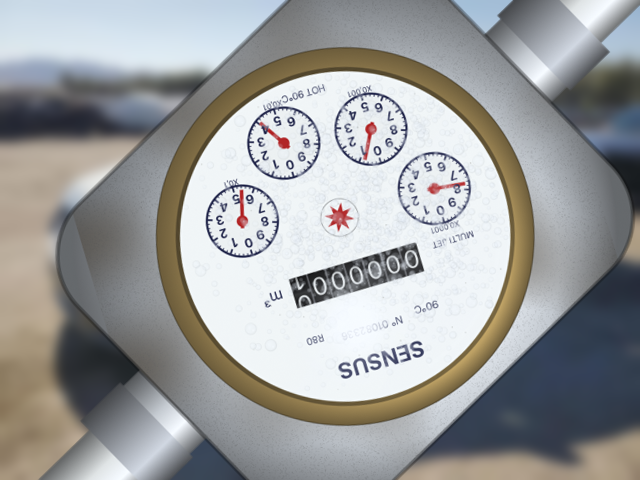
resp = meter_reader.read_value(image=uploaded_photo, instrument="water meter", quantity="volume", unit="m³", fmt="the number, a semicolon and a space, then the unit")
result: 0.5407; m³
